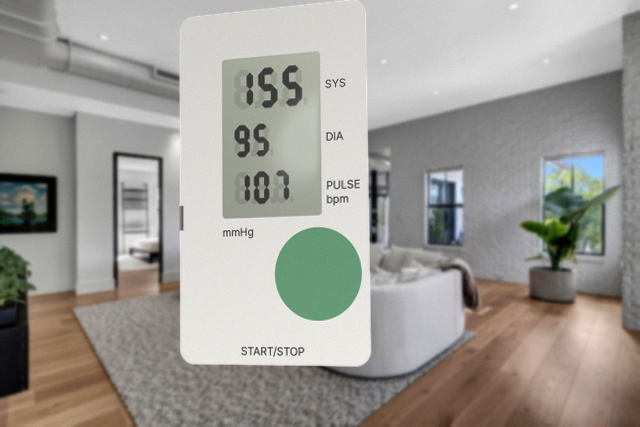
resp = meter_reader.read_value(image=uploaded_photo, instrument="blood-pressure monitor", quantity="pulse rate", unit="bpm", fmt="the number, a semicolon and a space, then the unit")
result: 107; bpm
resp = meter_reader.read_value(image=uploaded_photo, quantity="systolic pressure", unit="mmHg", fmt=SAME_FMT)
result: 155; mmHg
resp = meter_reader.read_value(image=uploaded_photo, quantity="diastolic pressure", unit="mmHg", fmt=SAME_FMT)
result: 95; mmHg
